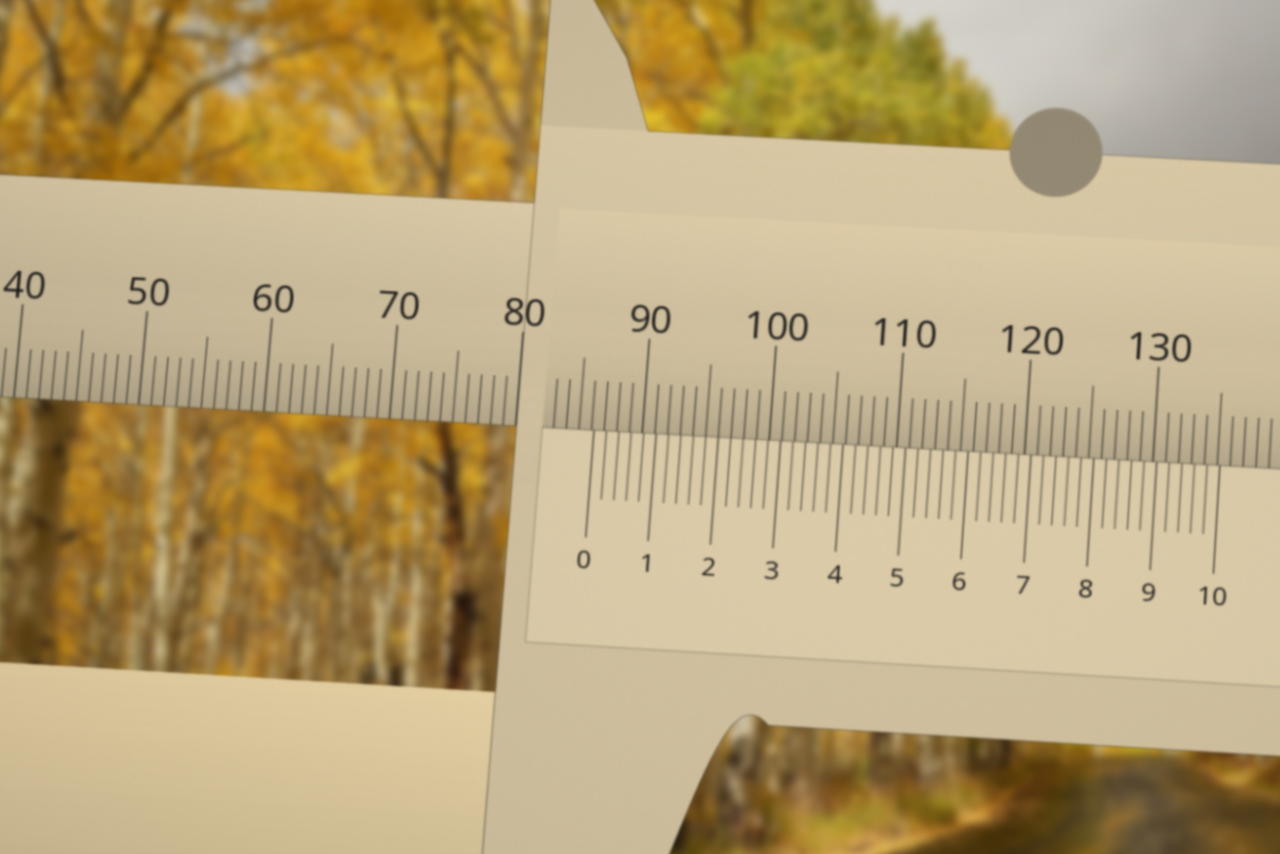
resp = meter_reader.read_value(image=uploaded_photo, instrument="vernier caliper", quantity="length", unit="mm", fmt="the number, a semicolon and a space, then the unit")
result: 86.2; mm
